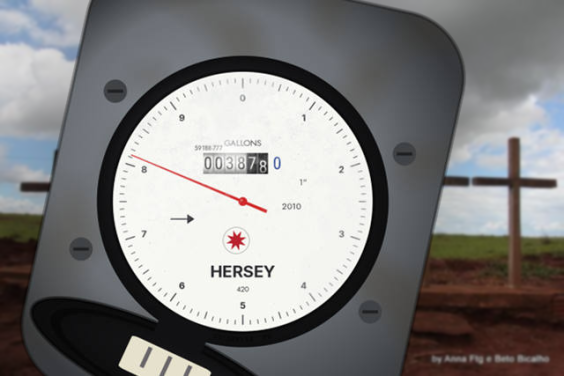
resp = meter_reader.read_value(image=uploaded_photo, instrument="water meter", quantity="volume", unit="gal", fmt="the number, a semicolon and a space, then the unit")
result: 38778.1; gal
